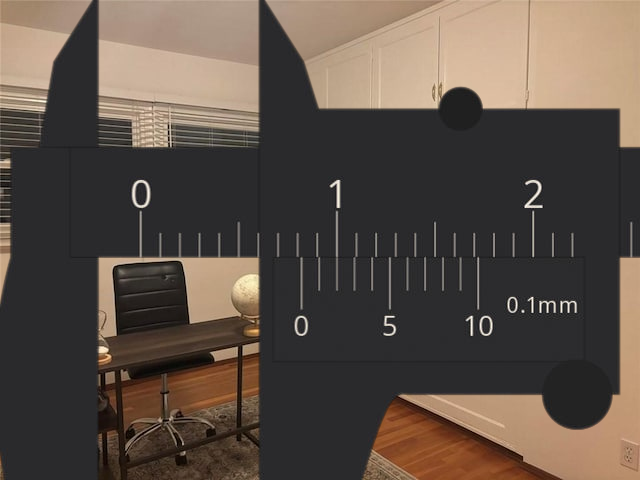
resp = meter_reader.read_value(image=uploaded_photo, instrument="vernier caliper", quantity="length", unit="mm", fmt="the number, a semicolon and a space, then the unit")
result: 8.2; mm
